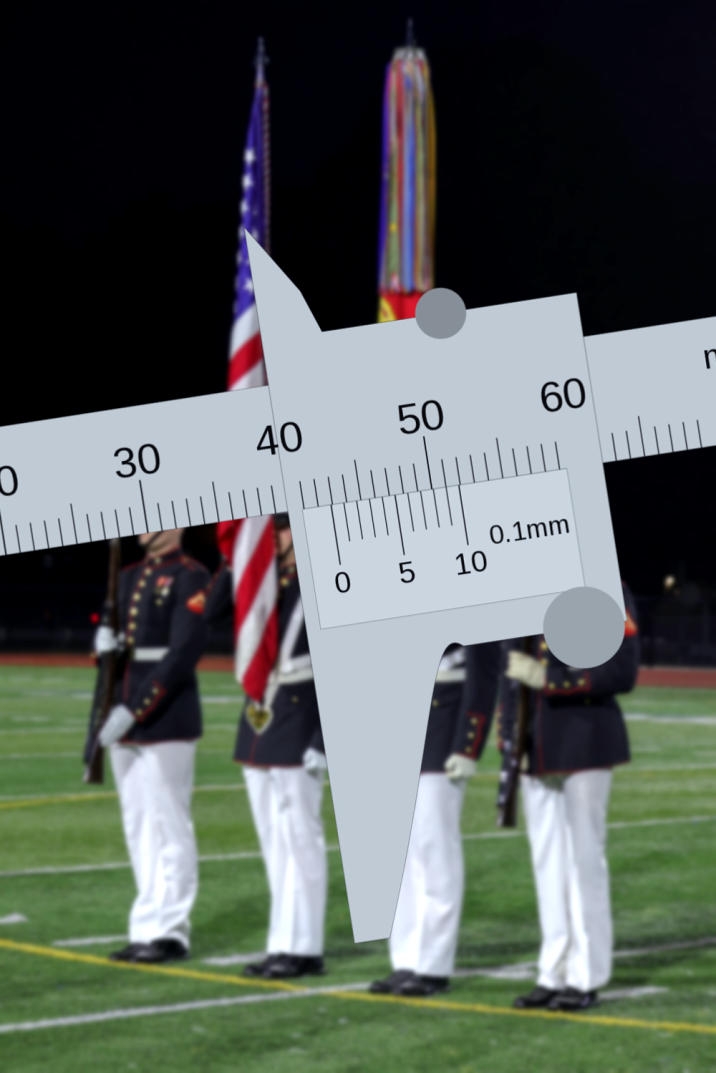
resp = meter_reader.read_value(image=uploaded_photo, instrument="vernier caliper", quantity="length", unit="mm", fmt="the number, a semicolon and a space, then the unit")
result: 42.9; mm
